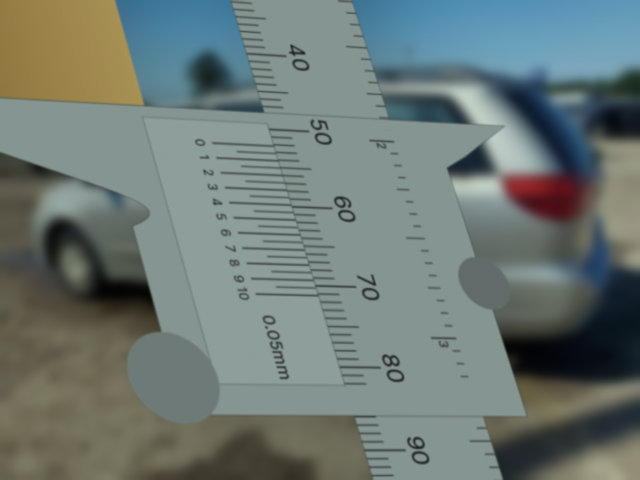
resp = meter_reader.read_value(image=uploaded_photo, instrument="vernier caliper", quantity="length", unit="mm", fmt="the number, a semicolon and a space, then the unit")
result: 52.2; mm
